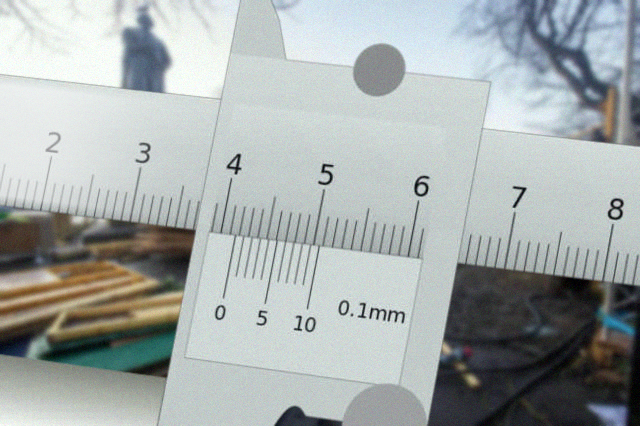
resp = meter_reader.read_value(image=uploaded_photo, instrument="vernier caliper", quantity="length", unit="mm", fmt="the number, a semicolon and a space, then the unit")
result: 41.6; mm
